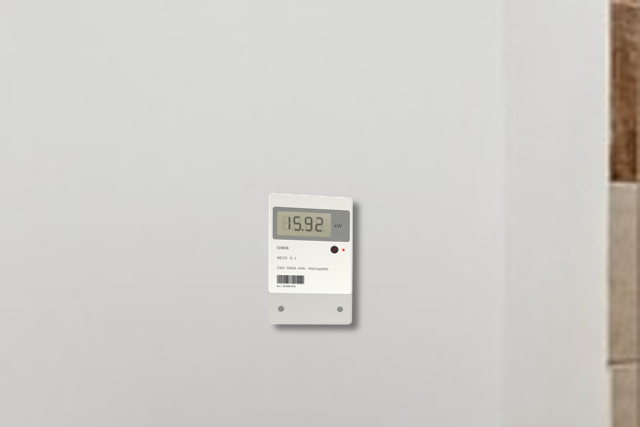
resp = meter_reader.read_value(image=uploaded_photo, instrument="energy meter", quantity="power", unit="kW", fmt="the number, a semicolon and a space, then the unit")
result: 15.92; kW
